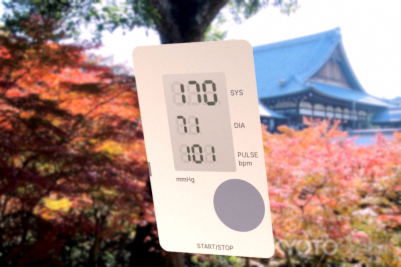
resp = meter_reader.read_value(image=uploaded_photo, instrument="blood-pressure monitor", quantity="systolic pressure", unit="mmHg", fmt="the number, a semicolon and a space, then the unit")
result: 170; mmHg
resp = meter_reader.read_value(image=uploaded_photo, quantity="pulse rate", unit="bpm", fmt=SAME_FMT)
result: 101; bpm
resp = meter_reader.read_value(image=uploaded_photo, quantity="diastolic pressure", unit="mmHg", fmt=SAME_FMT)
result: 71; mmHg
